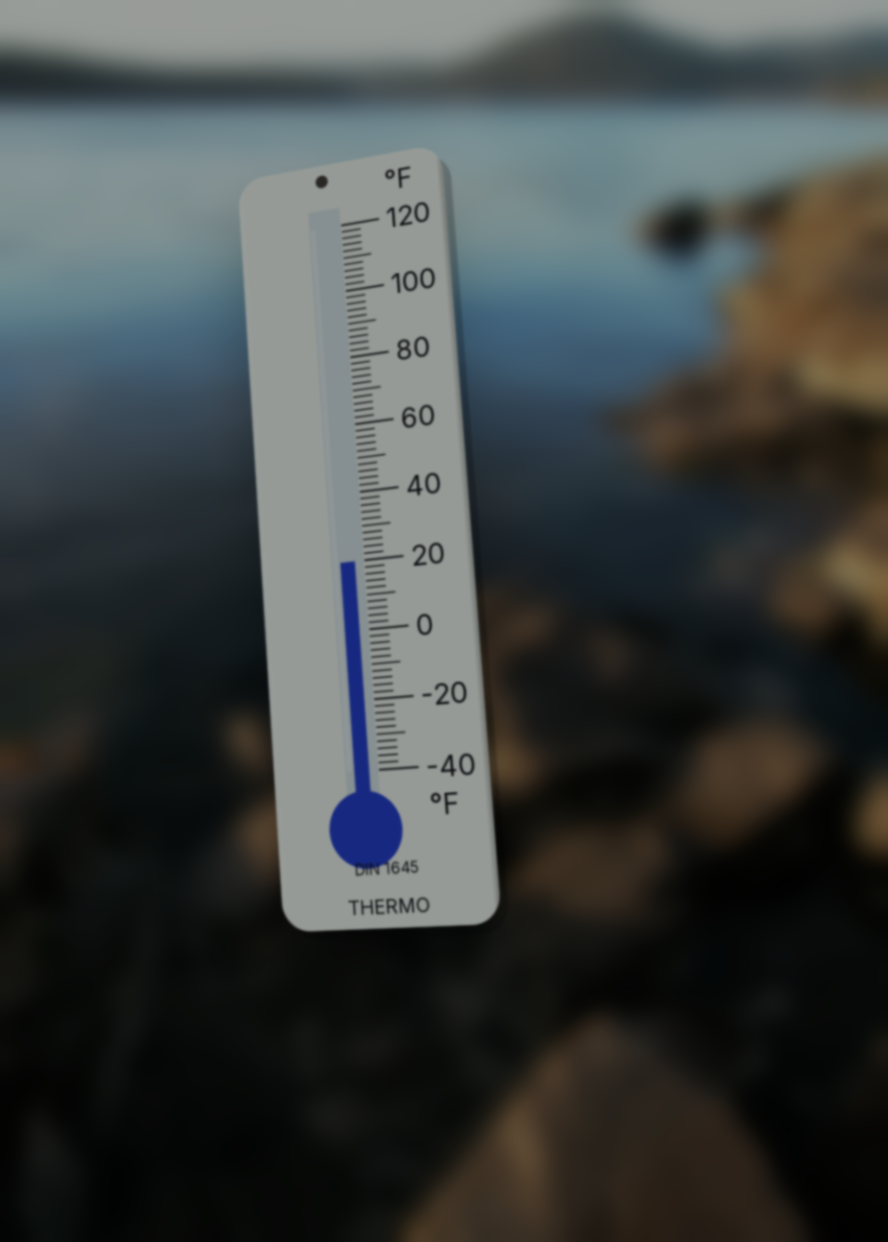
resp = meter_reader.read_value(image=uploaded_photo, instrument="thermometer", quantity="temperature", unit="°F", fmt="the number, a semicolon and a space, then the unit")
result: 20; °F
